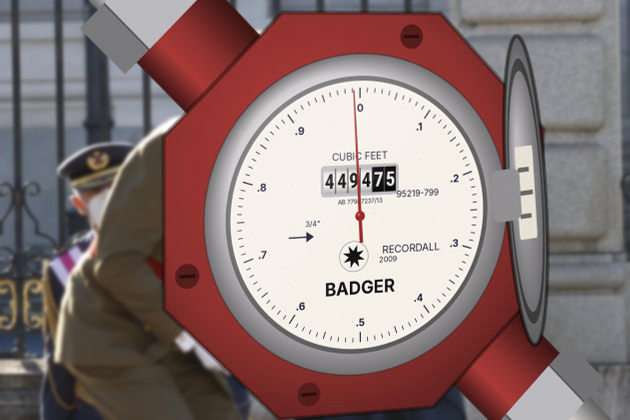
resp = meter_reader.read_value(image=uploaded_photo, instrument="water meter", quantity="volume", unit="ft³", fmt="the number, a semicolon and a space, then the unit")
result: 449474.99; ft³
